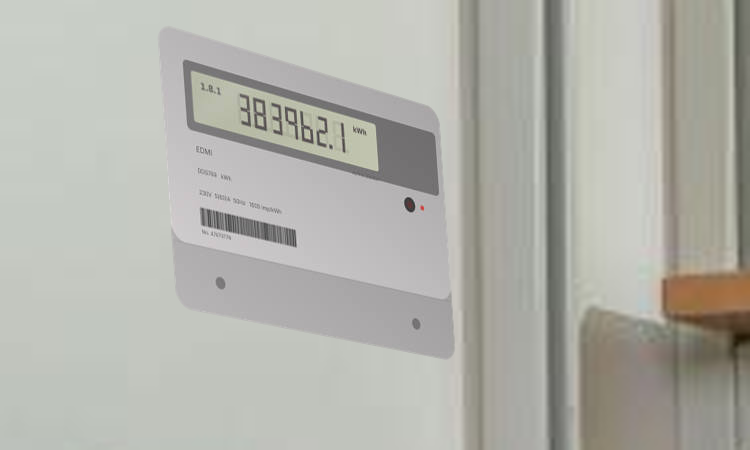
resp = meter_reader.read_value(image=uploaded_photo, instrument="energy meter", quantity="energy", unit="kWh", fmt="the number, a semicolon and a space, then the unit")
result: 383962.1; kWh
